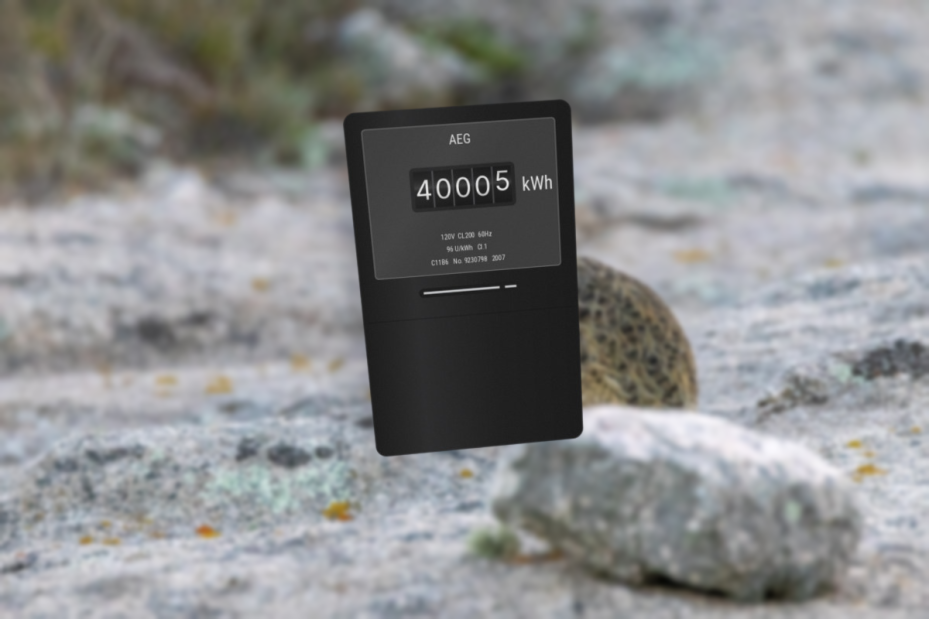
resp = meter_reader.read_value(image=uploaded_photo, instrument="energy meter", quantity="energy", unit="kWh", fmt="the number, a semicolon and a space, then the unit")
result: 40005; kWh
